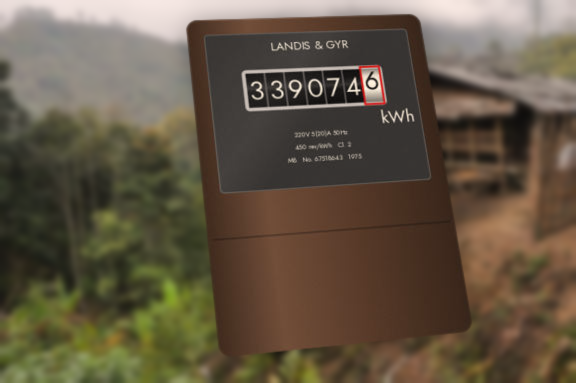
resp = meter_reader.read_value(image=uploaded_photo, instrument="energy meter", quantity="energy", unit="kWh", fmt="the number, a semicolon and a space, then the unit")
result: 339074.6; kWh
